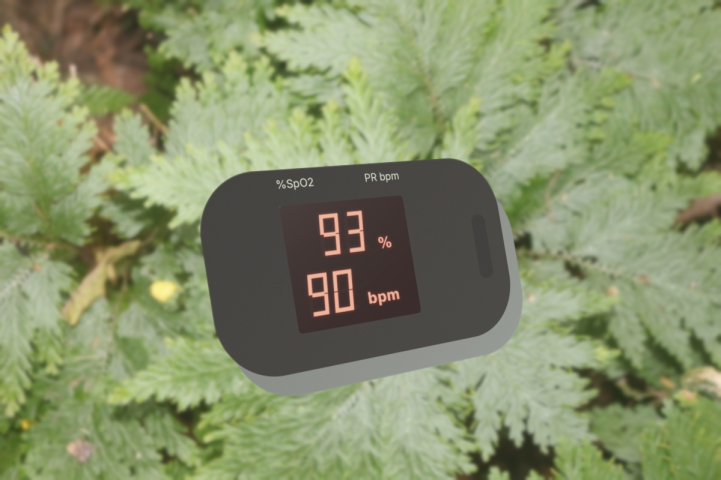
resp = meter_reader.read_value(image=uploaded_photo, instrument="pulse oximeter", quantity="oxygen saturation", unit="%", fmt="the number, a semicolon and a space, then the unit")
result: 93; %
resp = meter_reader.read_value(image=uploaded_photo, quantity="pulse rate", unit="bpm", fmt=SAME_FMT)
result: 90; bpm
